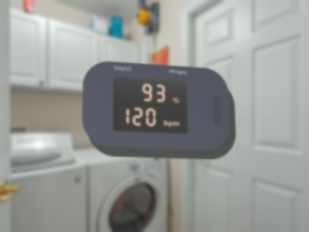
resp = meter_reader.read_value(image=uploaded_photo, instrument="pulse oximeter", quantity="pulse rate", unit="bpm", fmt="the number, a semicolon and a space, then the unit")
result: 120; bpm
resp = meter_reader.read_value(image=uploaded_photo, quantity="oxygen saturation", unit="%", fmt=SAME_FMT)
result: 93; %
